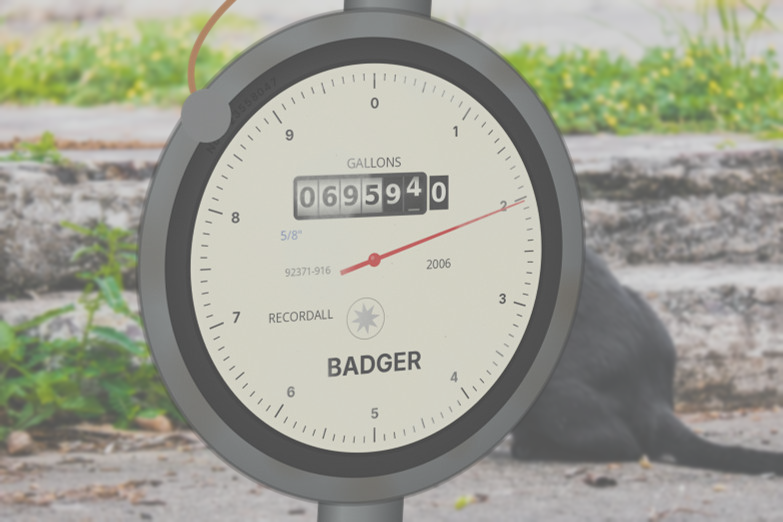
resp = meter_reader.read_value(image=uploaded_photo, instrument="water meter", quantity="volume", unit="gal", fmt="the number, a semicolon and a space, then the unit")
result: 695942.0; gal
